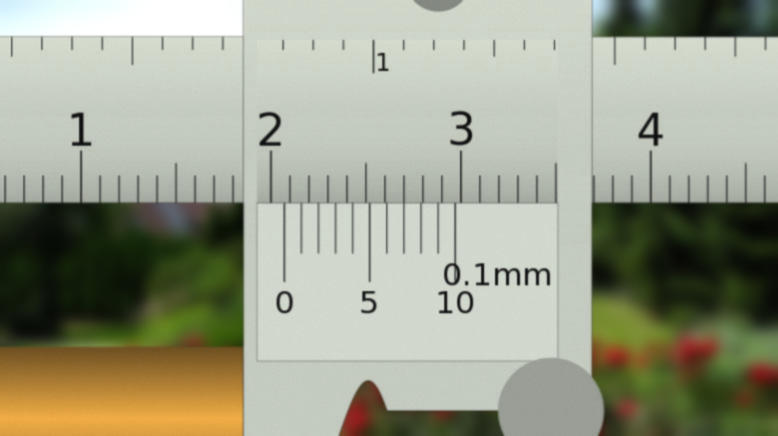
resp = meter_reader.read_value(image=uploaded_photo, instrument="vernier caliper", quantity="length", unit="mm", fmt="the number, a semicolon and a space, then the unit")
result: 20.7; mm
